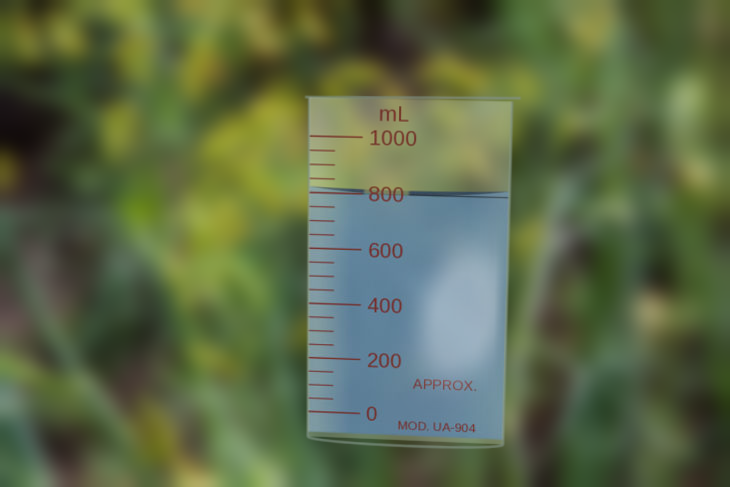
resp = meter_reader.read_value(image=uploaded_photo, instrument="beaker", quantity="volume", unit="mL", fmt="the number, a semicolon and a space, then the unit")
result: 800; mL
